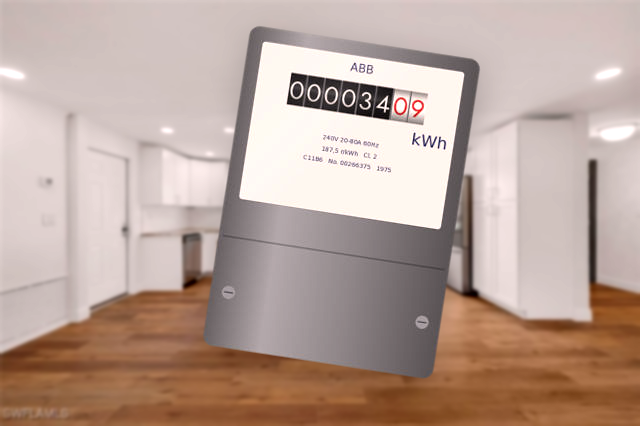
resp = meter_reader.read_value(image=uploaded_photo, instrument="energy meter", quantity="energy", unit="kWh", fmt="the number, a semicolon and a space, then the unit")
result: 34.09; kWh
